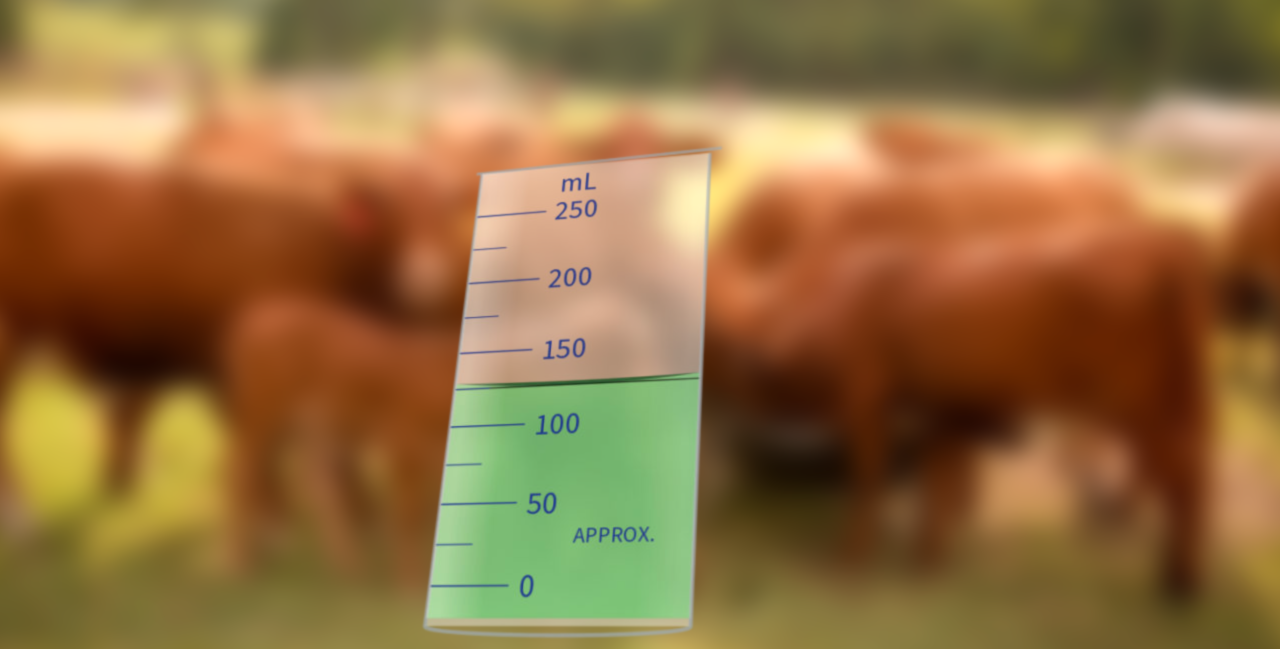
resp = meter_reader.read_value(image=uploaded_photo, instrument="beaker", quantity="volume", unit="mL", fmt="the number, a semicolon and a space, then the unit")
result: 125; mL
